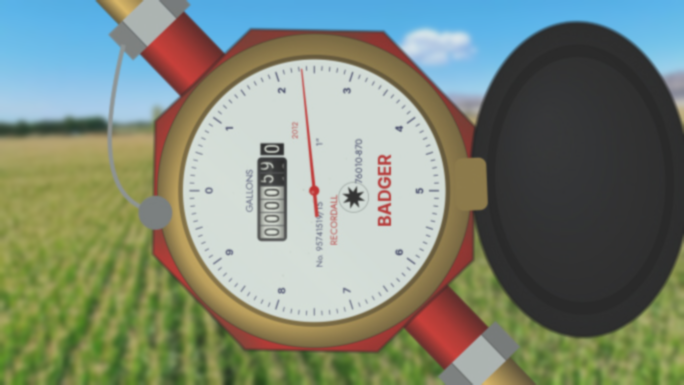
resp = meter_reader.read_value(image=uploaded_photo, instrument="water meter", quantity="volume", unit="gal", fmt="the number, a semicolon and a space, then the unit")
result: 592.3; gal
